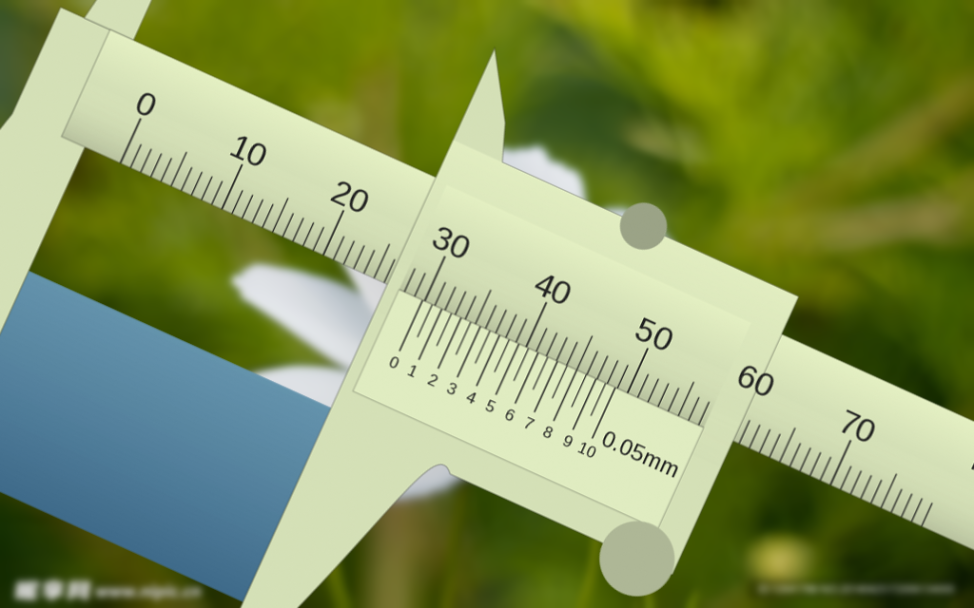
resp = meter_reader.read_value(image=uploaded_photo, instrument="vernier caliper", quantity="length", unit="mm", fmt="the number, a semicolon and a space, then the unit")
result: 29.8; mm
